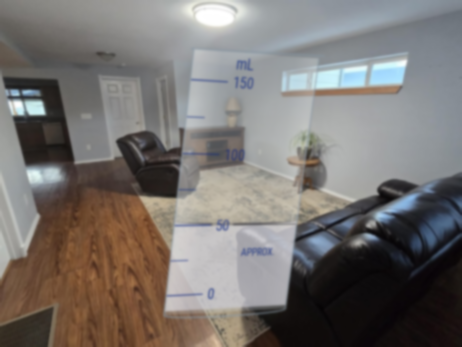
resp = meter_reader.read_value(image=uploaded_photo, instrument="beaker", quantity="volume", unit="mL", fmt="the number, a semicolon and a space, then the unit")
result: 50; mL
